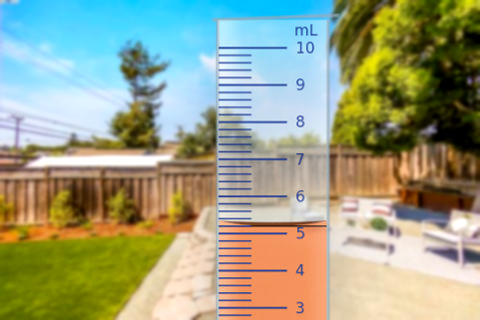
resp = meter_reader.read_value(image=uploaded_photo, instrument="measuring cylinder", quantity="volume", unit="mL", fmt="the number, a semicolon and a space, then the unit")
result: 5.2; mL
